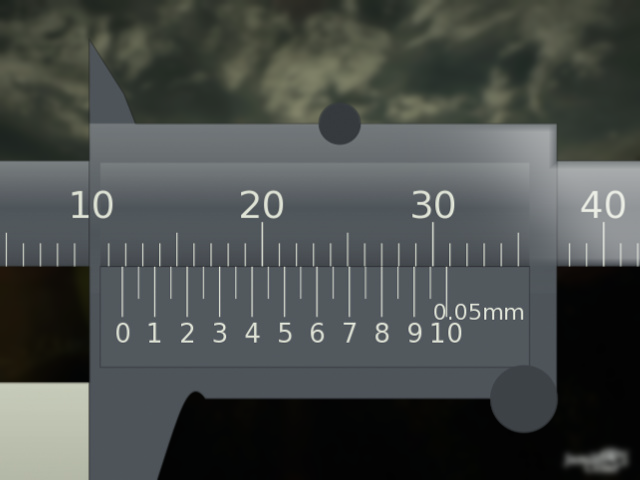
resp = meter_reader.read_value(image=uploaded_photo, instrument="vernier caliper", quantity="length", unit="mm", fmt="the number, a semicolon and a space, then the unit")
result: 11.8; mm
